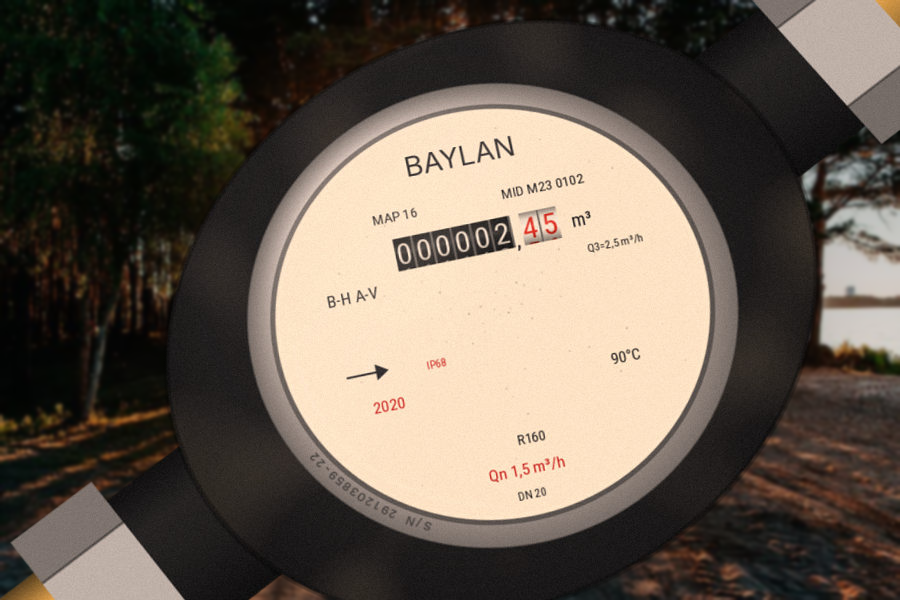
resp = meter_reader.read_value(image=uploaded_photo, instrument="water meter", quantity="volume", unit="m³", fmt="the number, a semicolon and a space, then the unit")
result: 2.45; m³
